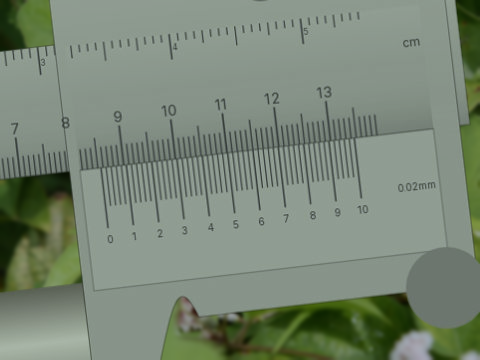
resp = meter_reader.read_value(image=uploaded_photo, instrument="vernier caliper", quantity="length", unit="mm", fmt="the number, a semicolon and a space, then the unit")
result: 85.6; mm
